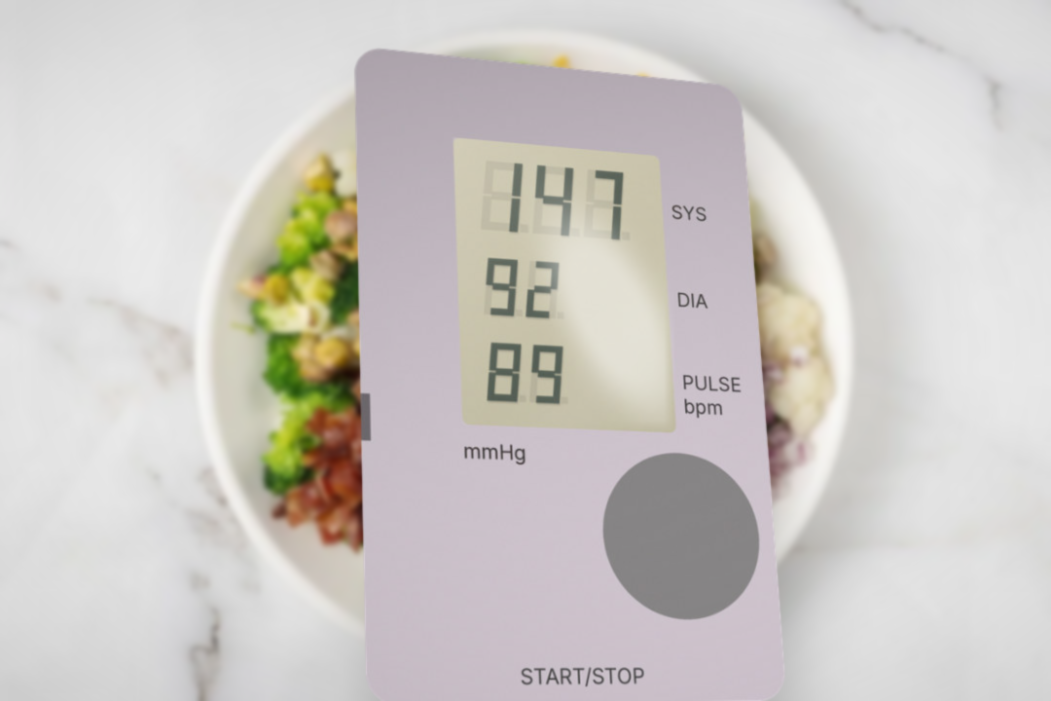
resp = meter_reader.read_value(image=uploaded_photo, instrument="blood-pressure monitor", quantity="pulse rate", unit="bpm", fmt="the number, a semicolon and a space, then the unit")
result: 89; bpm
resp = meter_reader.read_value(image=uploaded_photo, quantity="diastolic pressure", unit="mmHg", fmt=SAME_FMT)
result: 92; mmHg
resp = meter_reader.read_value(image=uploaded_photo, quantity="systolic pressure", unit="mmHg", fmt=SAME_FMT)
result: 147; mmHg
